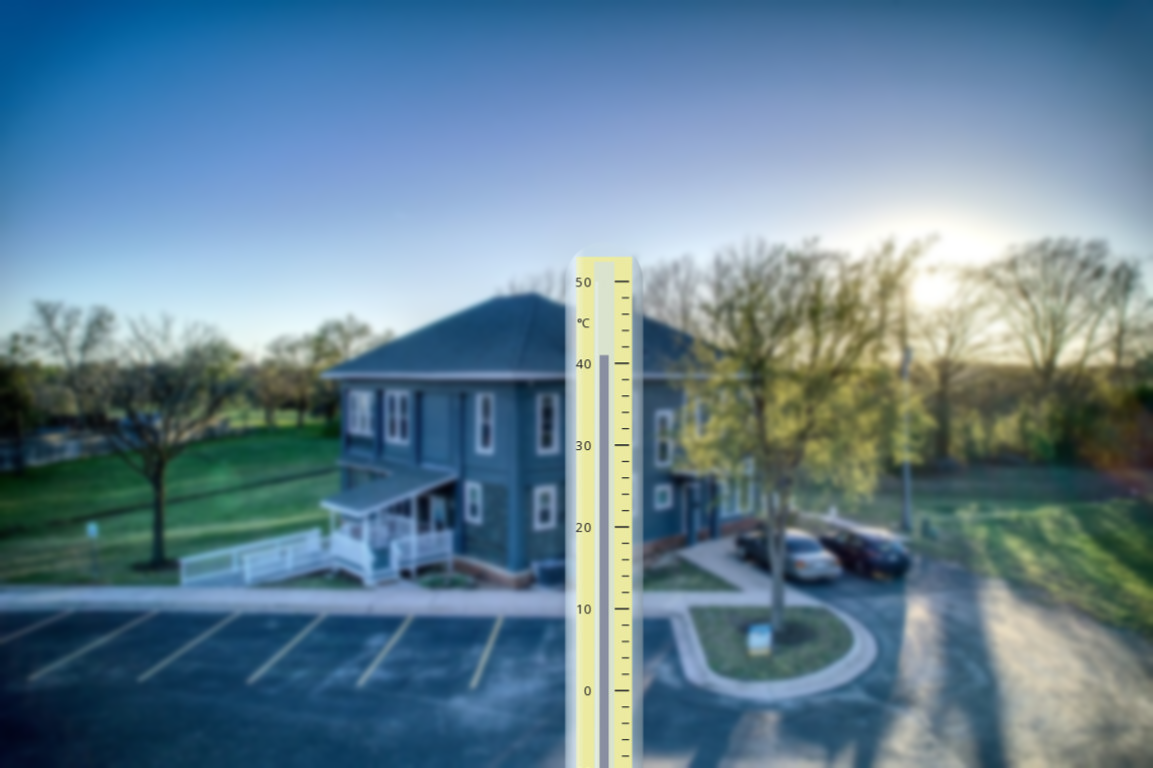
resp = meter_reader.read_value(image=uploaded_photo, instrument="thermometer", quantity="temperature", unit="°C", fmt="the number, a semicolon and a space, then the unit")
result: 41; °C
